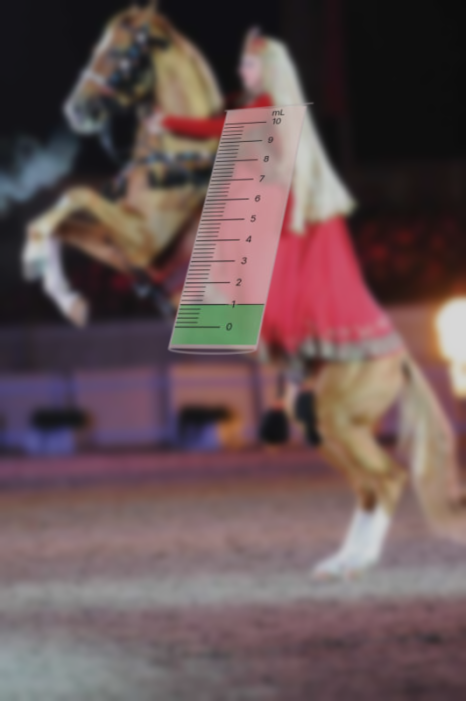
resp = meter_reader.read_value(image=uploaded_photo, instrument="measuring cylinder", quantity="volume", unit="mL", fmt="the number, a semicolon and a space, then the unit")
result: 1; mL
